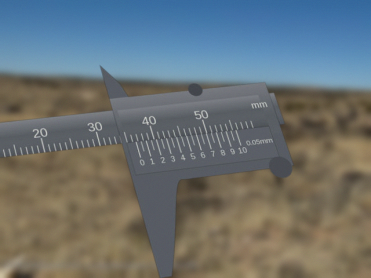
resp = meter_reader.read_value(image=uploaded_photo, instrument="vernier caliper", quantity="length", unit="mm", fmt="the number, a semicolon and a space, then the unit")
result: 36.6; mm
